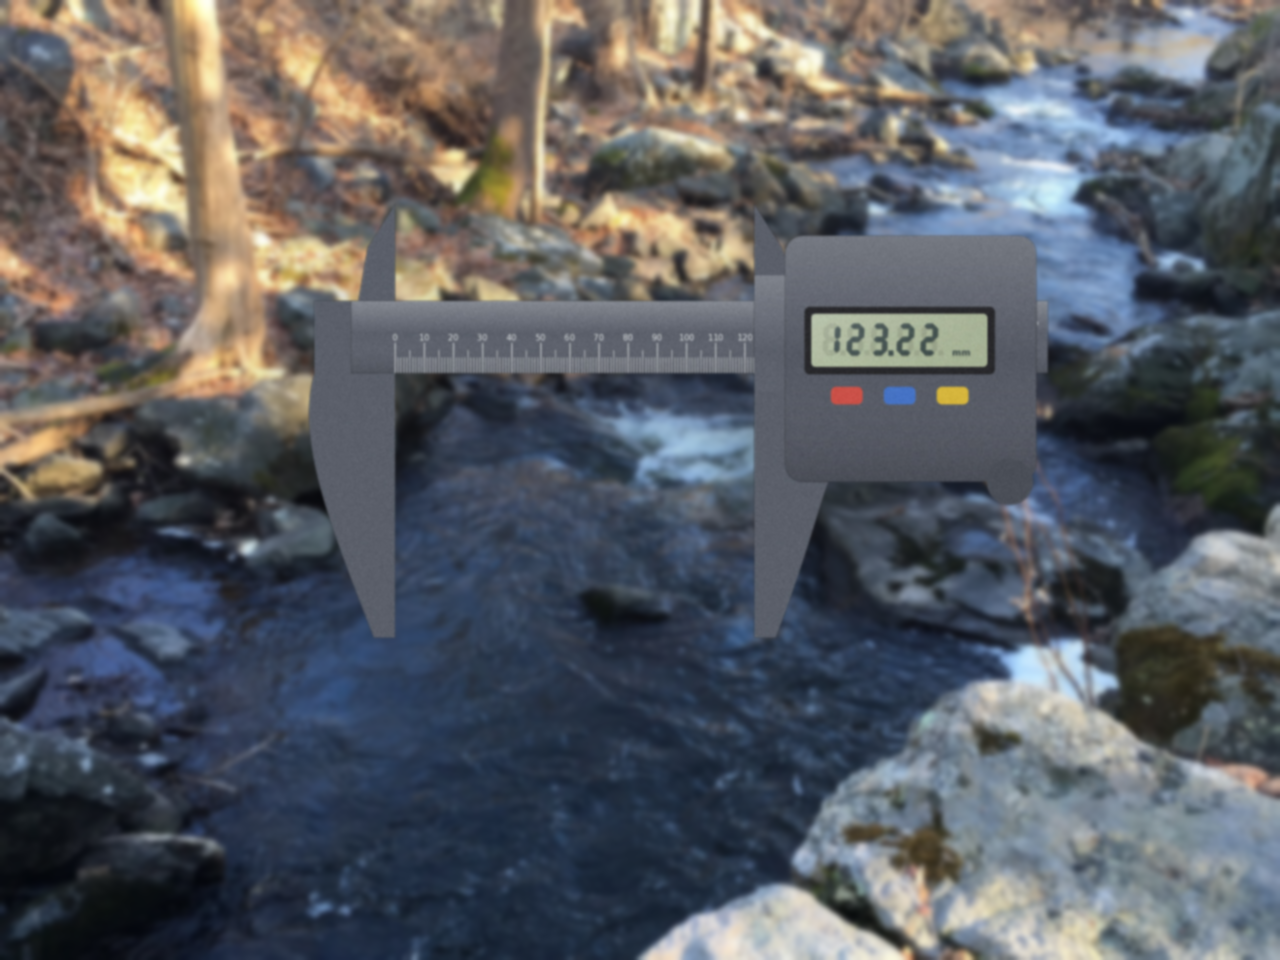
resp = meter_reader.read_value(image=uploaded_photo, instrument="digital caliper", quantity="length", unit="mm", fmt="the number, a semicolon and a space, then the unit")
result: 123.22; mm
